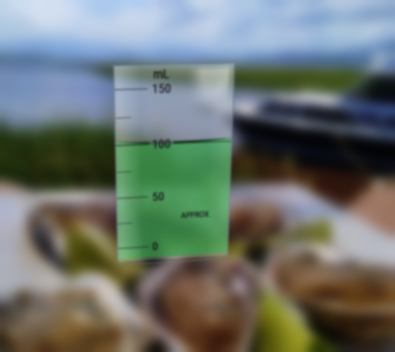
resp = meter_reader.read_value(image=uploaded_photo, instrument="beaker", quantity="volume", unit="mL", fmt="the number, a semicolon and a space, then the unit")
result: 100; mL
